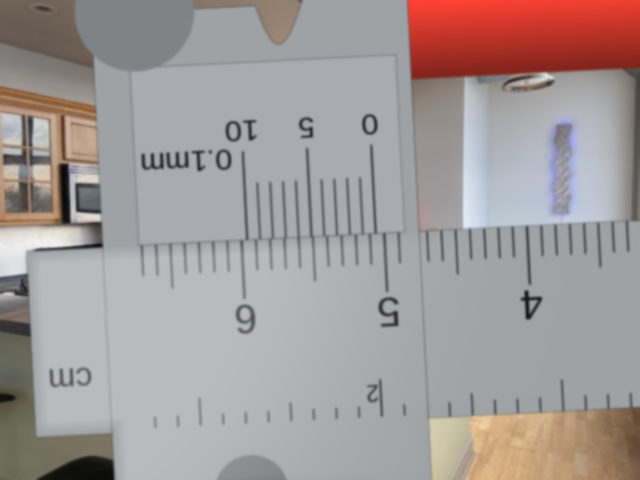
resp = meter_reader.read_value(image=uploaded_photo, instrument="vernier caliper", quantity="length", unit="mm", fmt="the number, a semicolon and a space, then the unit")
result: 50.6; mm
